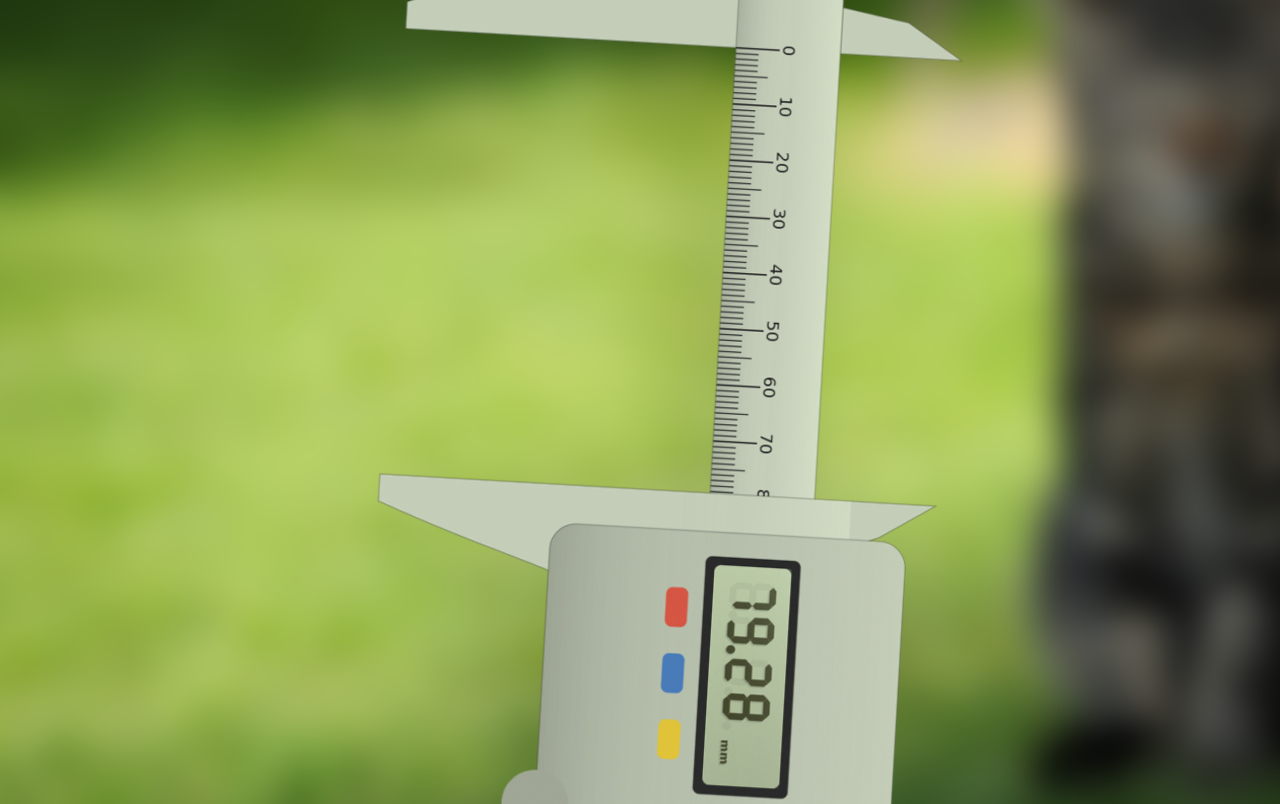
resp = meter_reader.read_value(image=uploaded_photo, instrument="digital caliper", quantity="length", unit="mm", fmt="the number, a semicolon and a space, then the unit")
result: 79.28; mm
